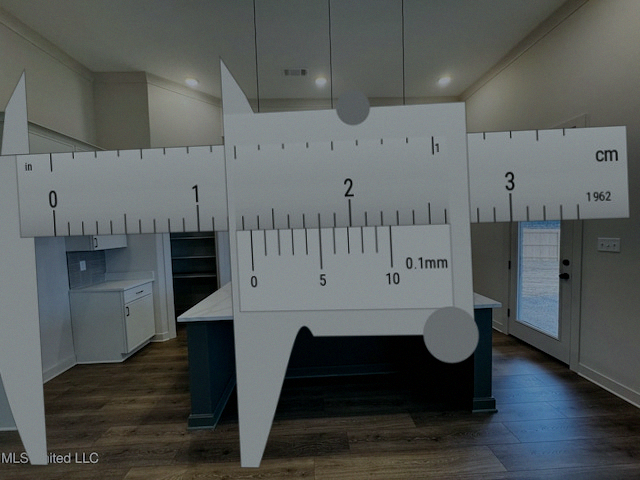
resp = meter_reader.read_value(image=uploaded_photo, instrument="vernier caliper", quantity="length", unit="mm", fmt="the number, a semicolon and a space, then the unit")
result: 13.5; mm
